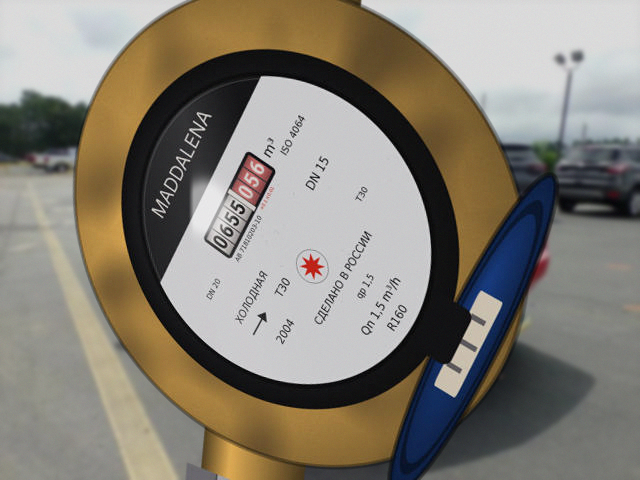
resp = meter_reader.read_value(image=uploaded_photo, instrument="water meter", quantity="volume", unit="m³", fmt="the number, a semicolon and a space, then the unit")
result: 655.056; m³
